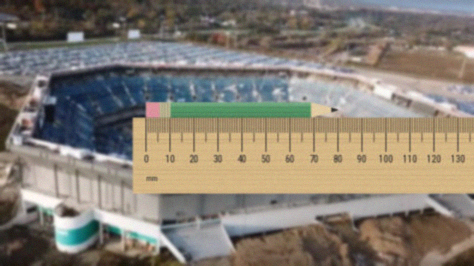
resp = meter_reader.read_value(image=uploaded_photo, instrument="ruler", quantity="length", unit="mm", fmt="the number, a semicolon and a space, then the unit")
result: 80; mm
